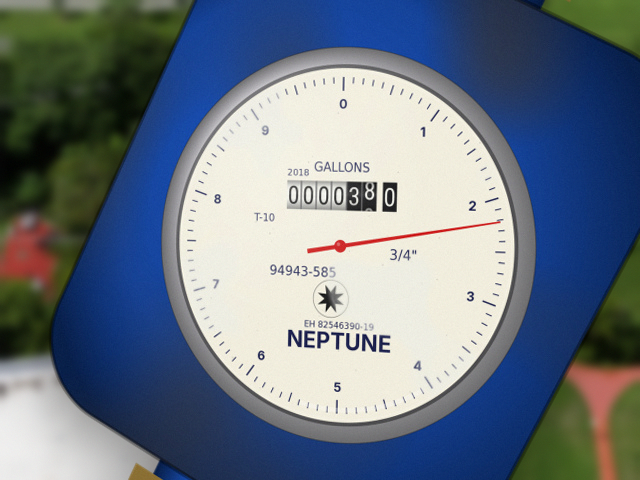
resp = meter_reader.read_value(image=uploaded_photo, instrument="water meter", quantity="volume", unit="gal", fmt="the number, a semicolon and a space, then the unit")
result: 382.2; gal
